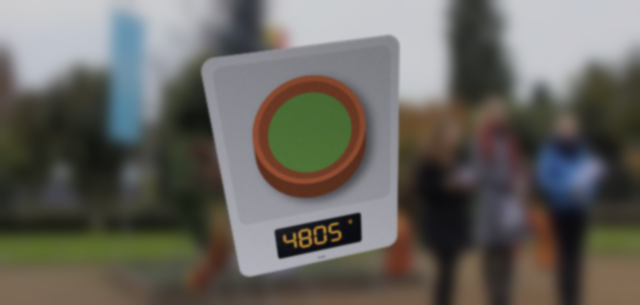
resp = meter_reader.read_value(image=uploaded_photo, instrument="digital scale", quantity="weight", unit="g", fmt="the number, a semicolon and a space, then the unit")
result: 4805; g
